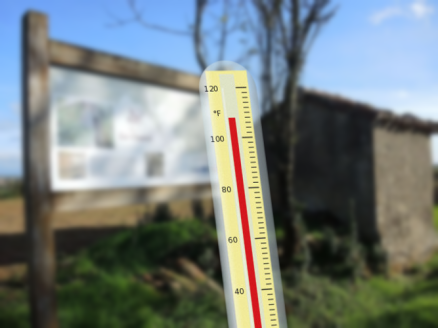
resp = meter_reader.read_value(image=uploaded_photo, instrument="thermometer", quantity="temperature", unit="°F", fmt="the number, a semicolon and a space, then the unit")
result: 108; °F
